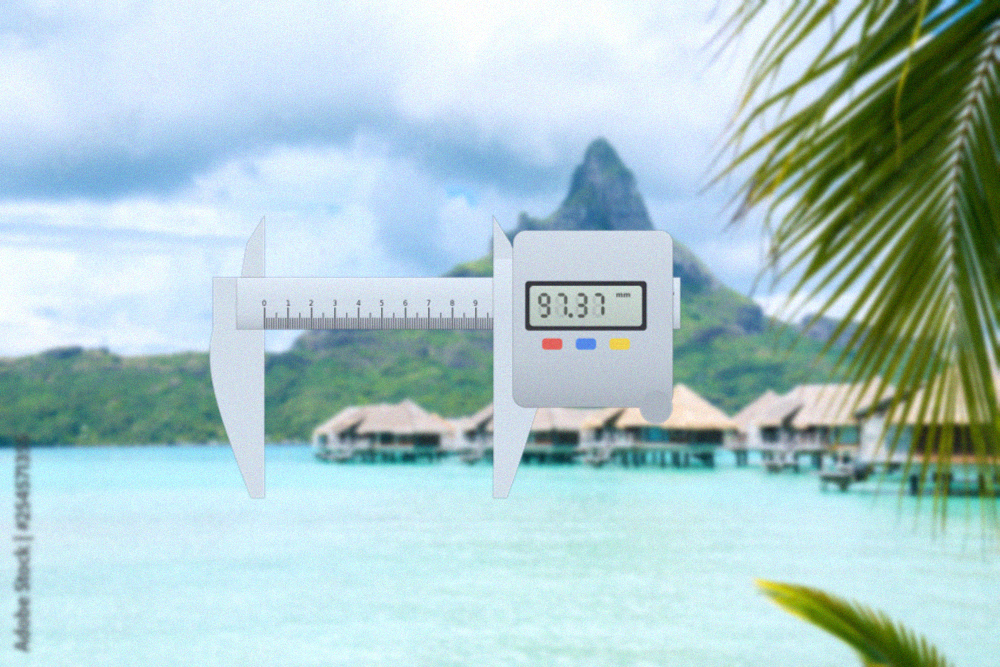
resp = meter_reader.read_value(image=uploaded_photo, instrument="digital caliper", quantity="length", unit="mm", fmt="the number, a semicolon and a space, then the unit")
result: 97.37; mm
